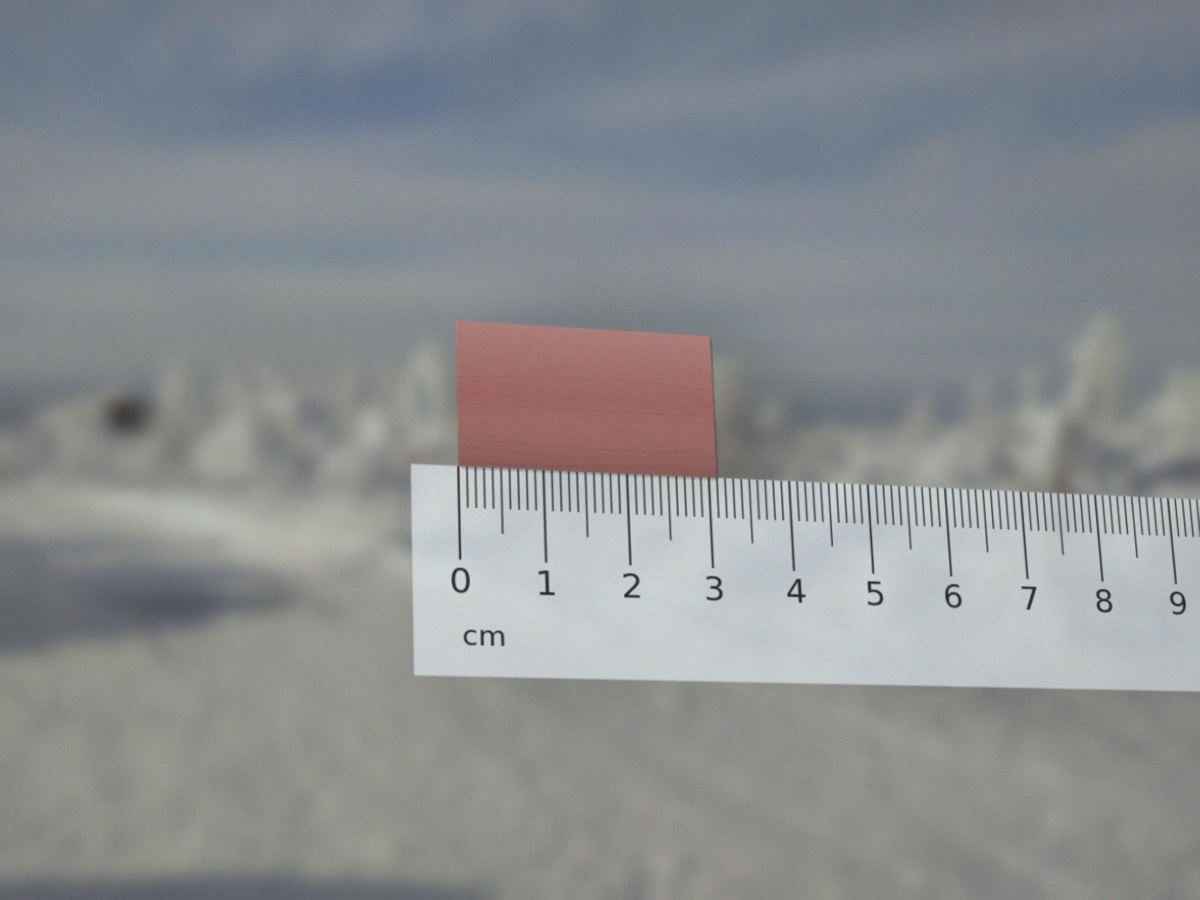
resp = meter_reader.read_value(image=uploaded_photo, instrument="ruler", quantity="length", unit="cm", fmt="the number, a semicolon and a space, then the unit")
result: 3.1; cm
